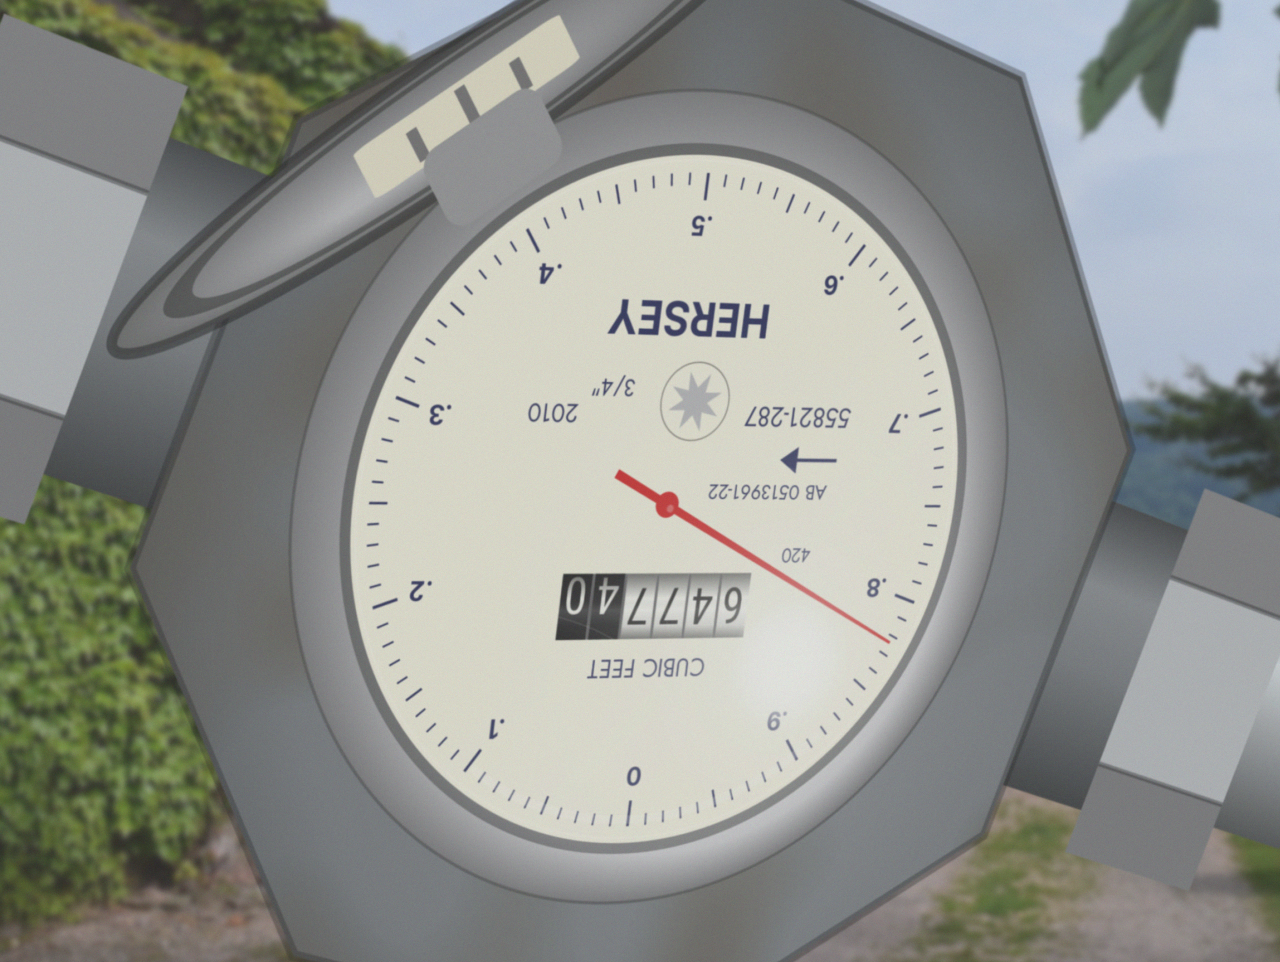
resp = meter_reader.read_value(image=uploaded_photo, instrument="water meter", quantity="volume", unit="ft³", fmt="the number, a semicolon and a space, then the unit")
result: 647739.82; ft³
